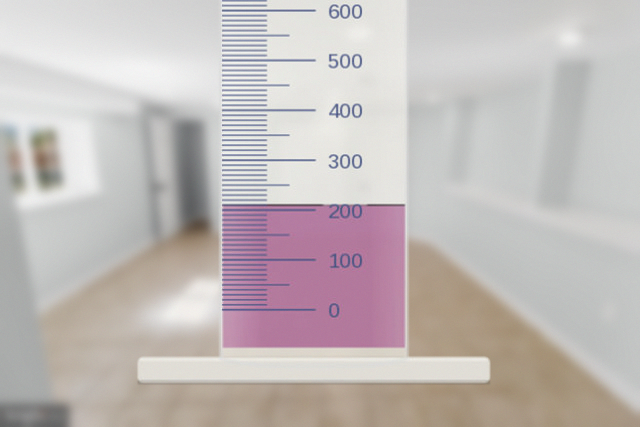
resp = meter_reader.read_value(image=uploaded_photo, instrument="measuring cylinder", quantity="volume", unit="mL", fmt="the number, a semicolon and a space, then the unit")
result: 210; mL
